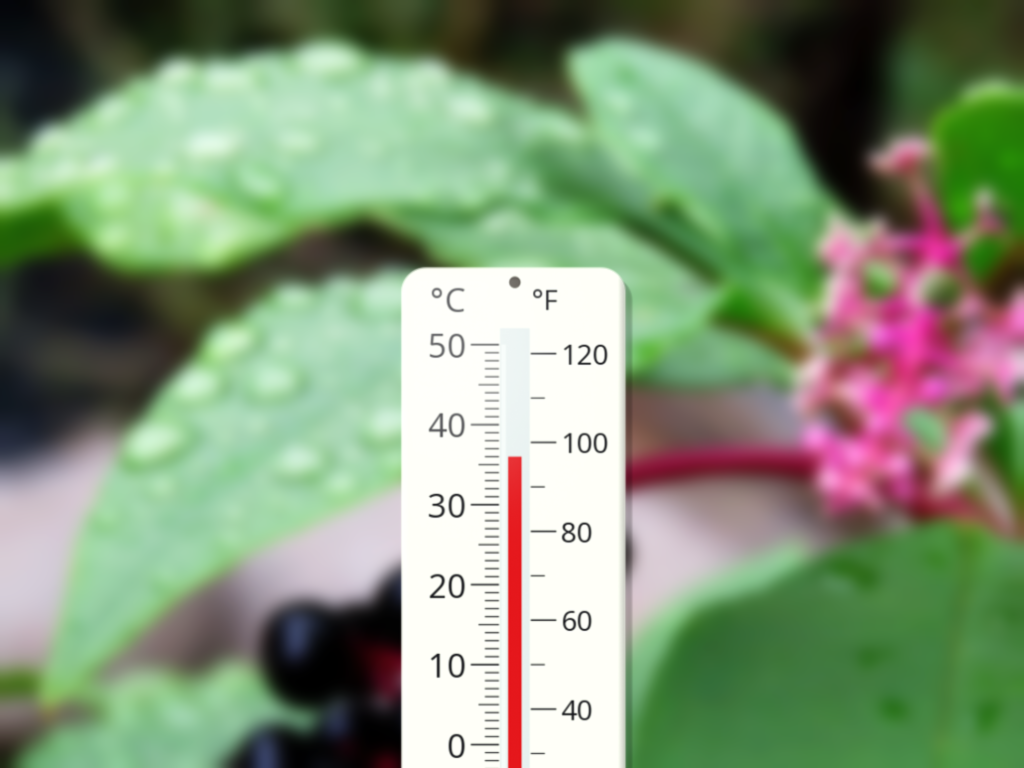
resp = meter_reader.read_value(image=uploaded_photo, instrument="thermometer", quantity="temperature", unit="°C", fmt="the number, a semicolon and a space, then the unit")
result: 36; °C
